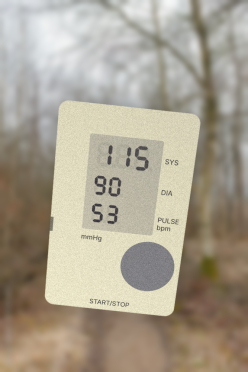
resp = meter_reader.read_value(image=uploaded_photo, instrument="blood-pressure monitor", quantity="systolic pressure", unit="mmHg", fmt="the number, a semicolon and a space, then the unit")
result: 115; mmHg
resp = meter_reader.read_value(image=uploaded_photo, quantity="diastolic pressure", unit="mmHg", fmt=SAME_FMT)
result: 90; mmHg
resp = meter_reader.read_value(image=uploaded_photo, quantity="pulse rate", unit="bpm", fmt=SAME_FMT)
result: 53; bpm
